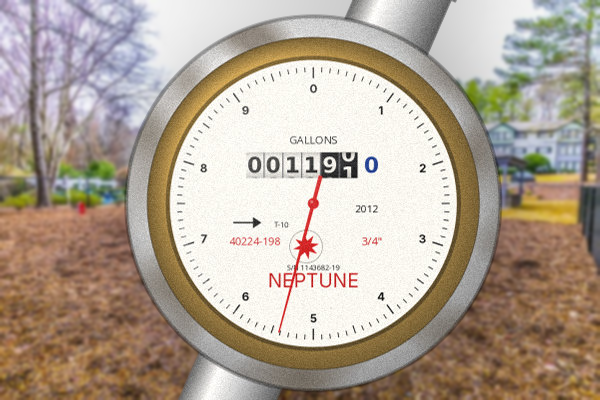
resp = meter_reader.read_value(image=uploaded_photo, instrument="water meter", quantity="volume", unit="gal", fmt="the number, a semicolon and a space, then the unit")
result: 11905.4; gal
